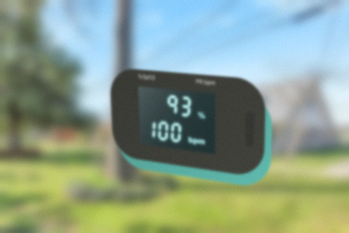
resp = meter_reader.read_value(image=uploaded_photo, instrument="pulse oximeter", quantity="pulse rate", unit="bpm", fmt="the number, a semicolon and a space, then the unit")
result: 100; bpm
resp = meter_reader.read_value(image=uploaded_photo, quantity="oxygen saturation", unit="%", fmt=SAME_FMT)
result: 93; %
